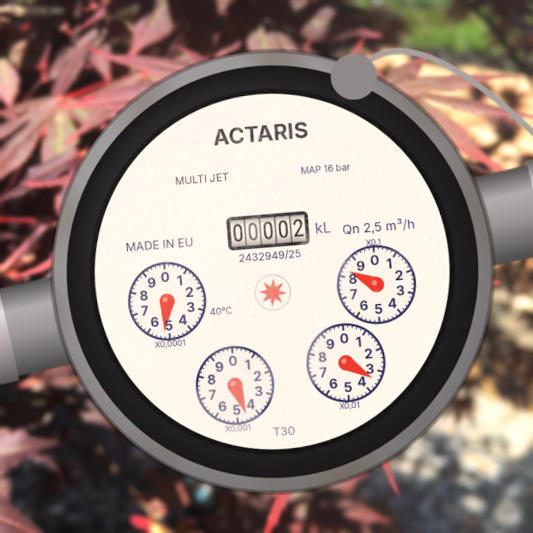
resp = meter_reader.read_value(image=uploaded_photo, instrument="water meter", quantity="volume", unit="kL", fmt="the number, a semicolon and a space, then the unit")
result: 2.8345; kL
